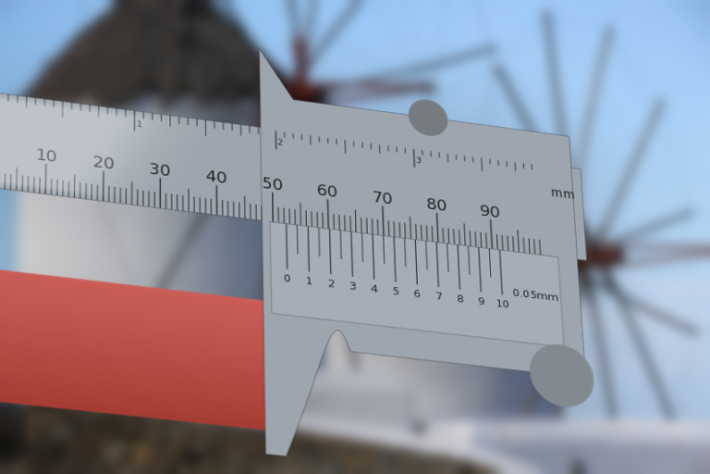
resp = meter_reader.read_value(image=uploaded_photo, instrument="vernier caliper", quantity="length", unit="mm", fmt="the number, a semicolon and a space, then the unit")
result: 52.4; mm
